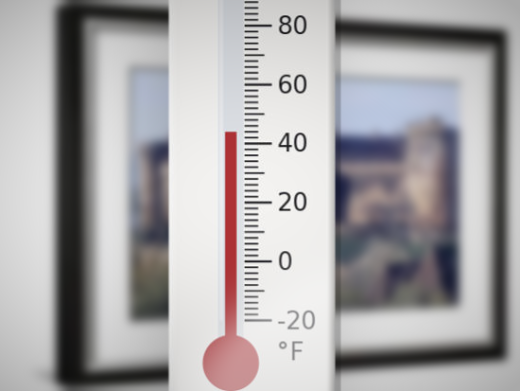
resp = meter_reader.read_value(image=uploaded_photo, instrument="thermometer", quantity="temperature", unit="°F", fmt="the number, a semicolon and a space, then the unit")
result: 44; °F
